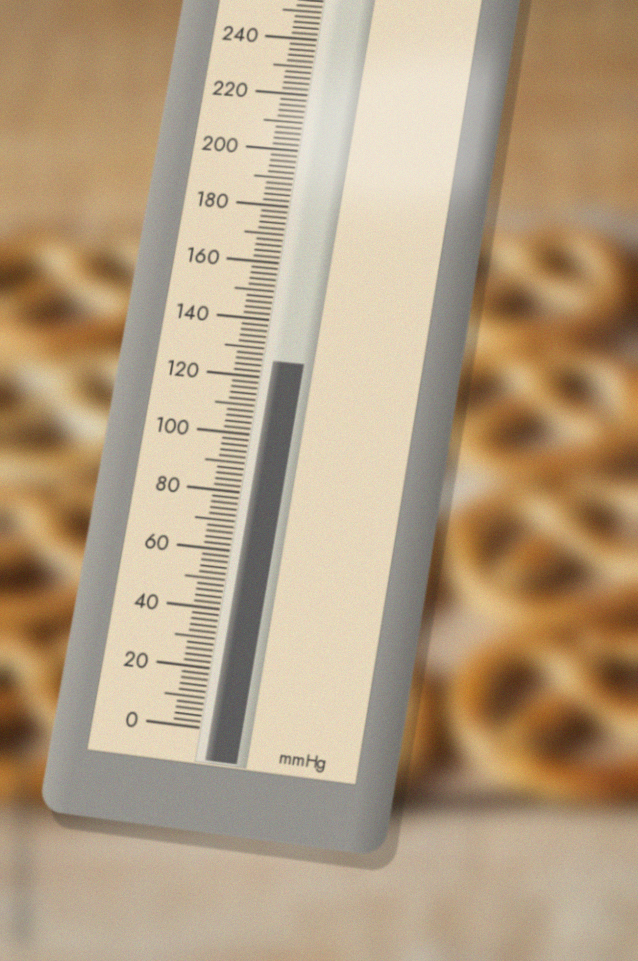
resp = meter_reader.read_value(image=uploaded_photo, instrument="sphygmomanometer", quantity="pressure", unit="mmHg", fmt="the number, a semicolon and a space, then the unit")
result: 126; mmHg
